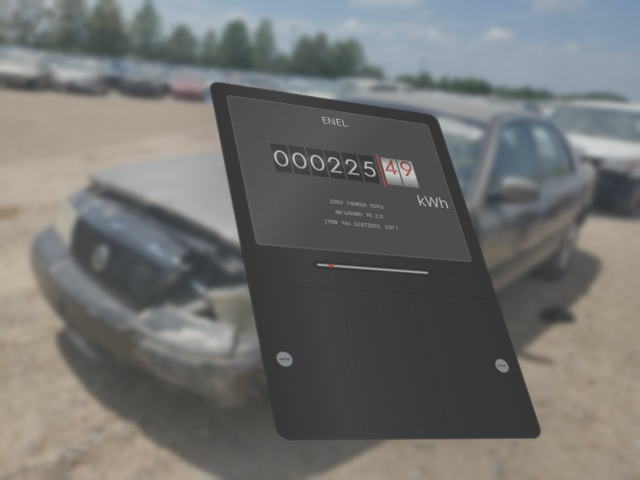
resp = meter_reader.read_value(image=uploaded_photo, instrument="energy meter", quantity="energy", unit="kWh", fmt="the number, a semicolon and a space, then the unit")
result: 225.49; kWh
